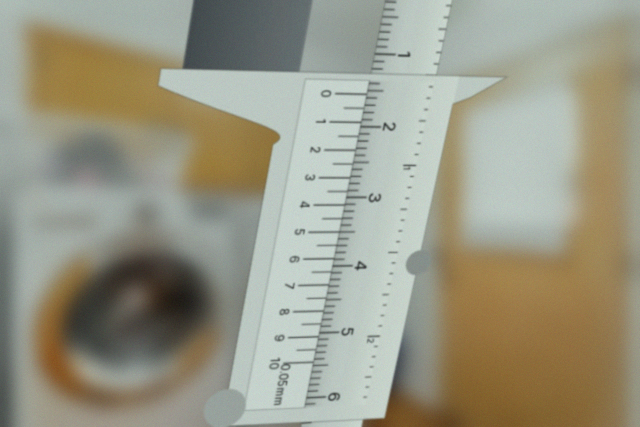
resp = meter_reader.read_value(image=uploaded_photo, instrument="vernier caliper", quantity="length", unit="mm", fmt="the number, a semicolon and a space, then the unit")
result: 15.5; mm
